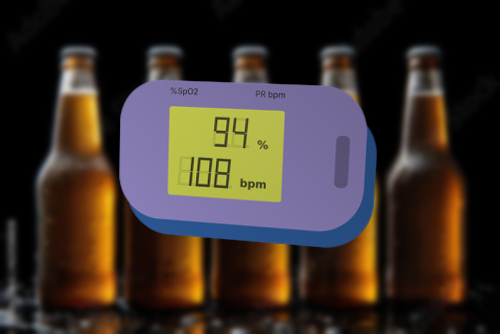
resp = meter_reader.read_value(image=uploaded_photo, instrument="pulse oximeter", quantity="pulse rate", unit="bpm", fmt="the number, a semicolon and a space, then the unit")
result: 108; bpm
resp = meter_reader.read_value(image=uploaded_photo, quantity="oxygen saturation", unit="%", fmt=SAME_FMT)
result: 94; %
